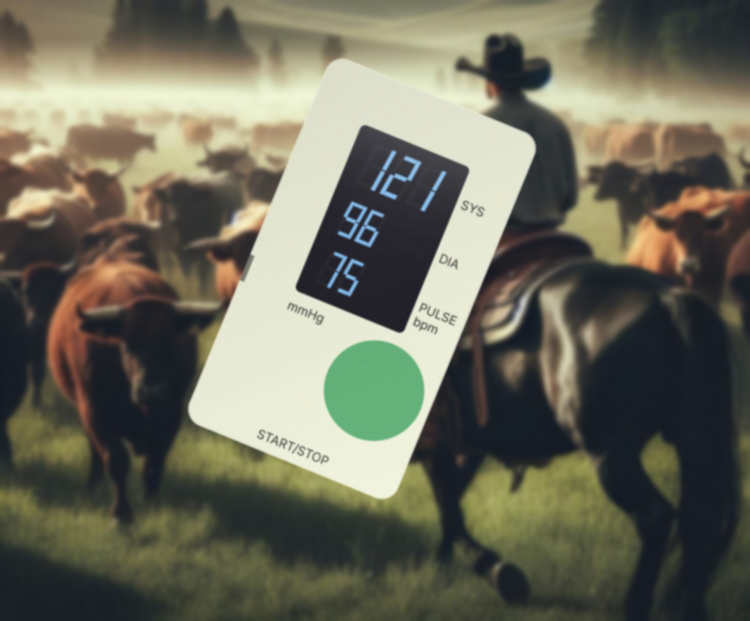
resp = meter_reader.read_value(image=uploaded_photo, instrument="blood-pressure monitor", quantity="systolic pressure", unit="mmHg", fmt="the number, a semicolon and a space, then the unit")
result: 121; mmHg
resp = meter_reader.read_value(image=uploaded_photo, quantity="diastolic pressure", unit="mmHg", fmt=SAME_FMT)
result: 96; mmHg
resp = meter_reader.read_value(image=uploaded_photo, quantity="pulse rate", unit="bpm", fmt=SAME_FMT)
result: 75; bpm
